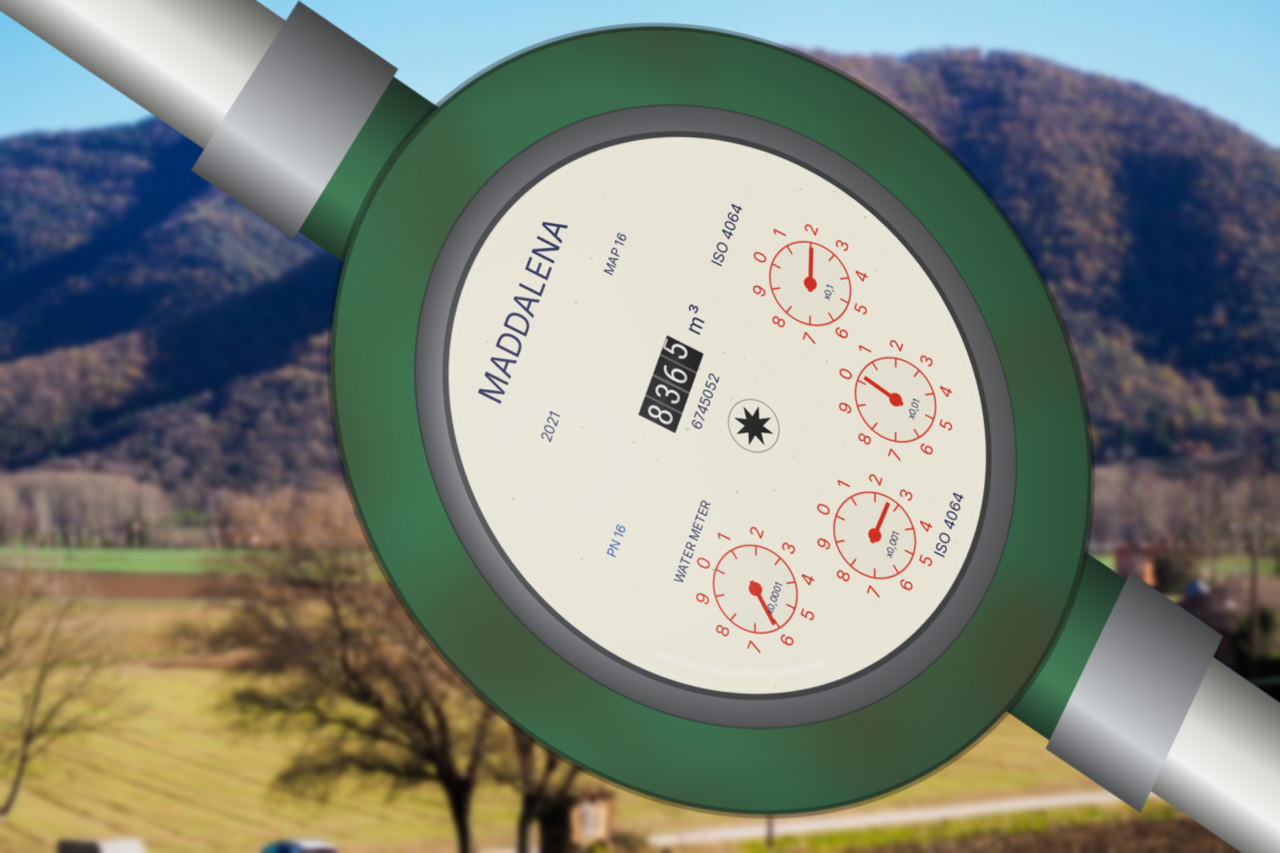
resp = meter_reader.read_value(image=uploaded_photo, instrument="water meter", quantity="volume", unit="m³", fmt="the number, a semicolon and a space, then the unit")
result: 8365.2026; m³
